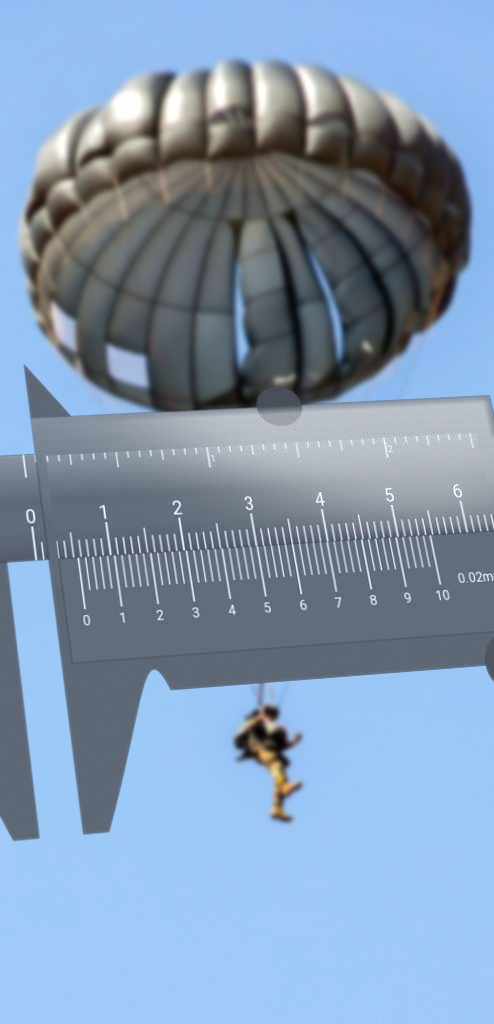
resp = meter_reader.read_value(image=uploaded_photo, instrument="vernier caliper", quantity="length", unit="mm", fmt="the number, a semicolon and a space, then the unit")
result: 5.6; mm
